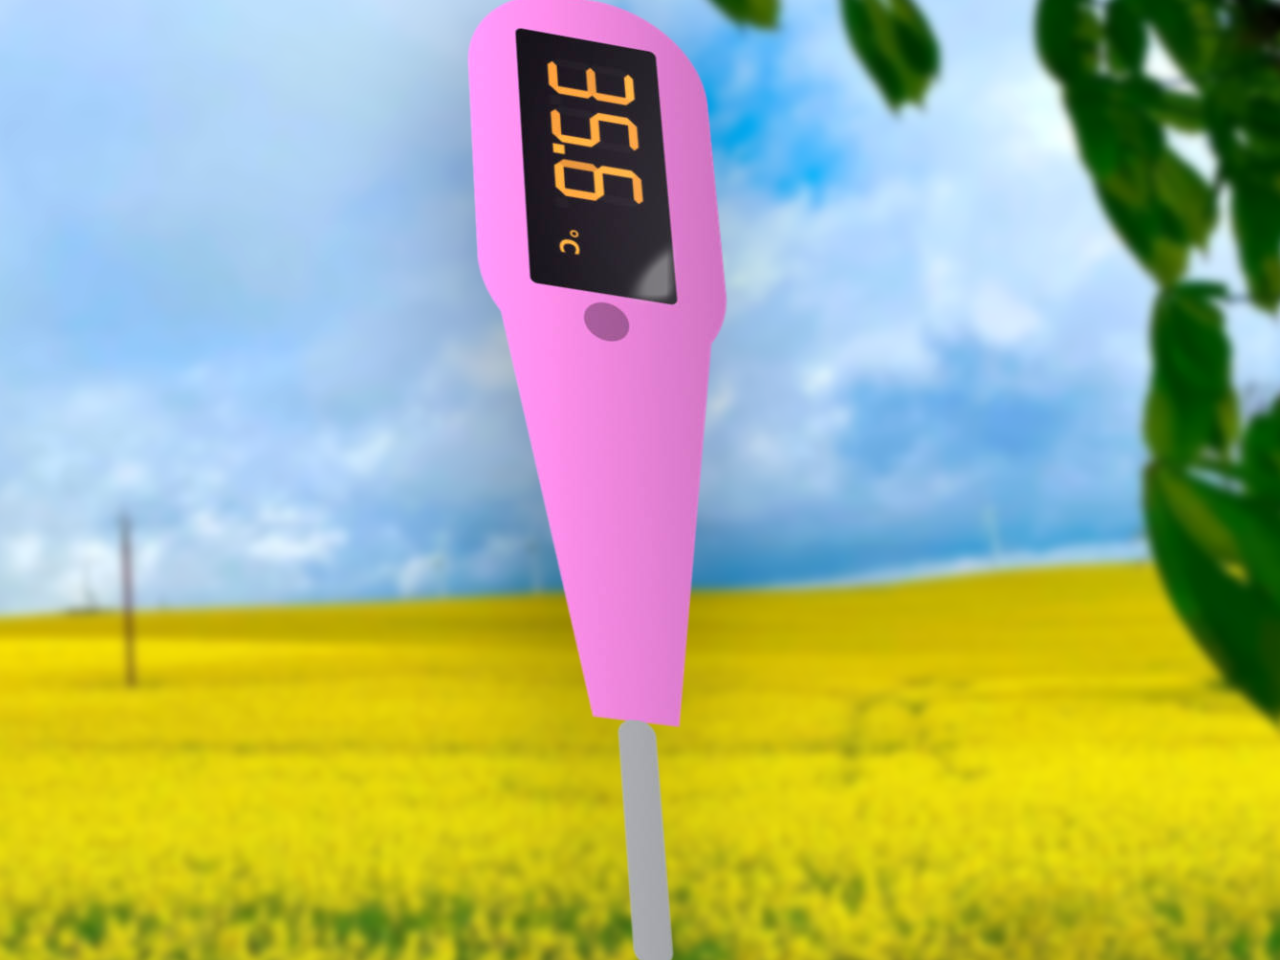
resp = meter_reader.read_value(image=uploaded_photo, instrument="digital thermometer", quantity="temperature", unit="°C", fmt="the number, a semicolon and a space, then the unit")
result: 35.6; °C
